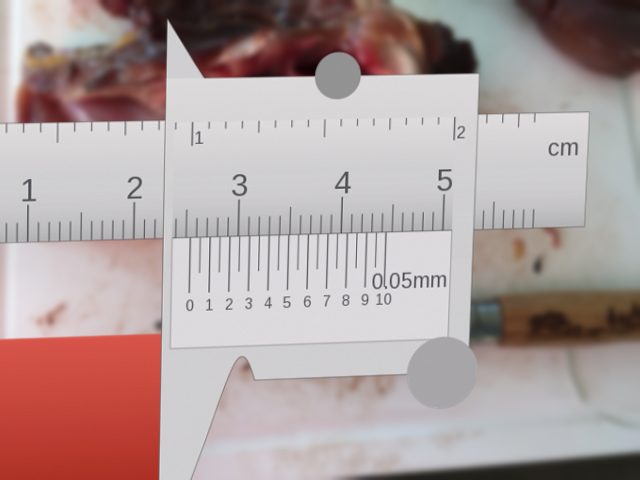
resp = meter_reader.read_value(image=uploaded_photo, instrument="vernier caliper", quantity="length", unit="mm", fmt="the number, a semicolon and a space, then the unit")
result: 25.4; mm
